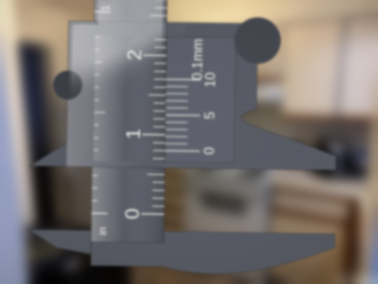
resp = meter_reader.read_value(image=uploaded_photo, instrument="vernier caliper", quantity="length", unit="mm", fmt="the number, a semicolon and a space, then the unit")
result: 8.0; mm
